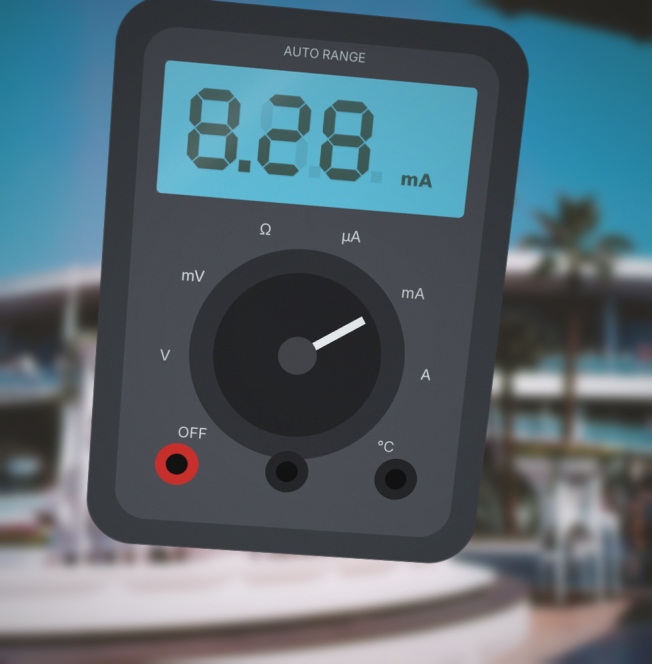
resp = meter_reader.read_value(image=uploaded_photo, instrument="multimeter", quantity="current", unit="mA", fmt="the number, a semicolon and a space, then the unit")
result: 8.28; mA
